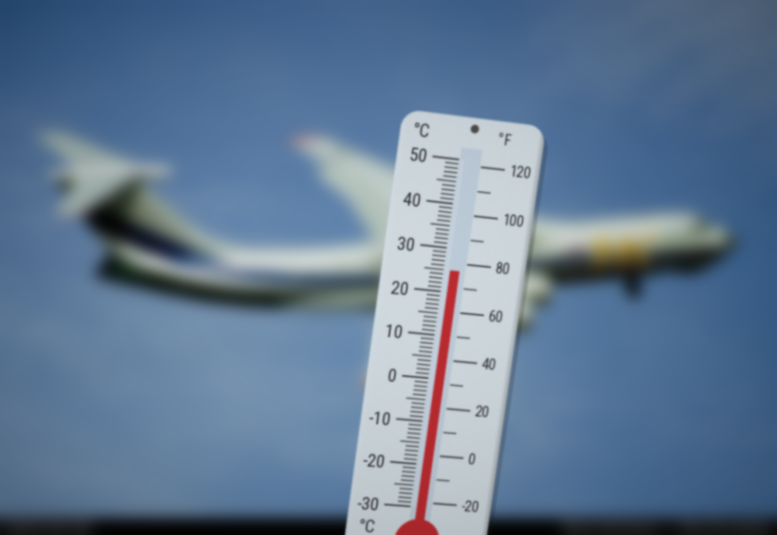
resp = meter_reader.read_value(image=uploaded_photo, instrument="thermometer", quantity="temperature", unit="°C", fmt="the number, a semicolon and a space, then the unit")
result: 25; °C
